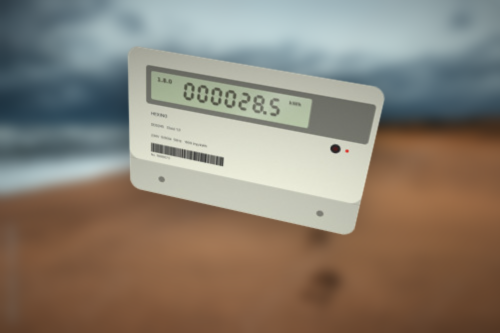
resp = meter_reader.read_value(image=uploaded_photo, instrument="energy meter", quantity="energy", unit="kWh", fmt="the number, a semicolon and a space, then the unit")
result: 28.5; kWh
